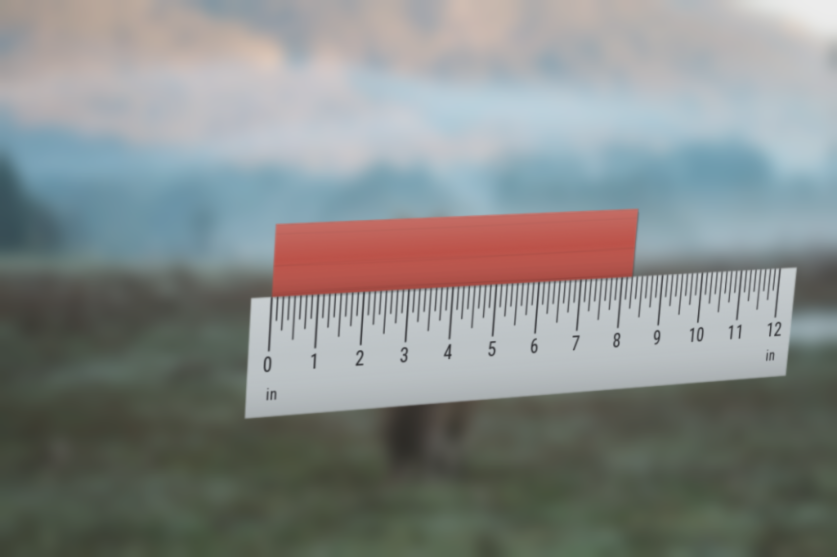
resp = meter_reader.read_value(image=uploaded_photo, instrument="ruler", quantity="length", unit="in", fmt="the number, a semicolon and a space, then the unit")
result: 8.25; in
